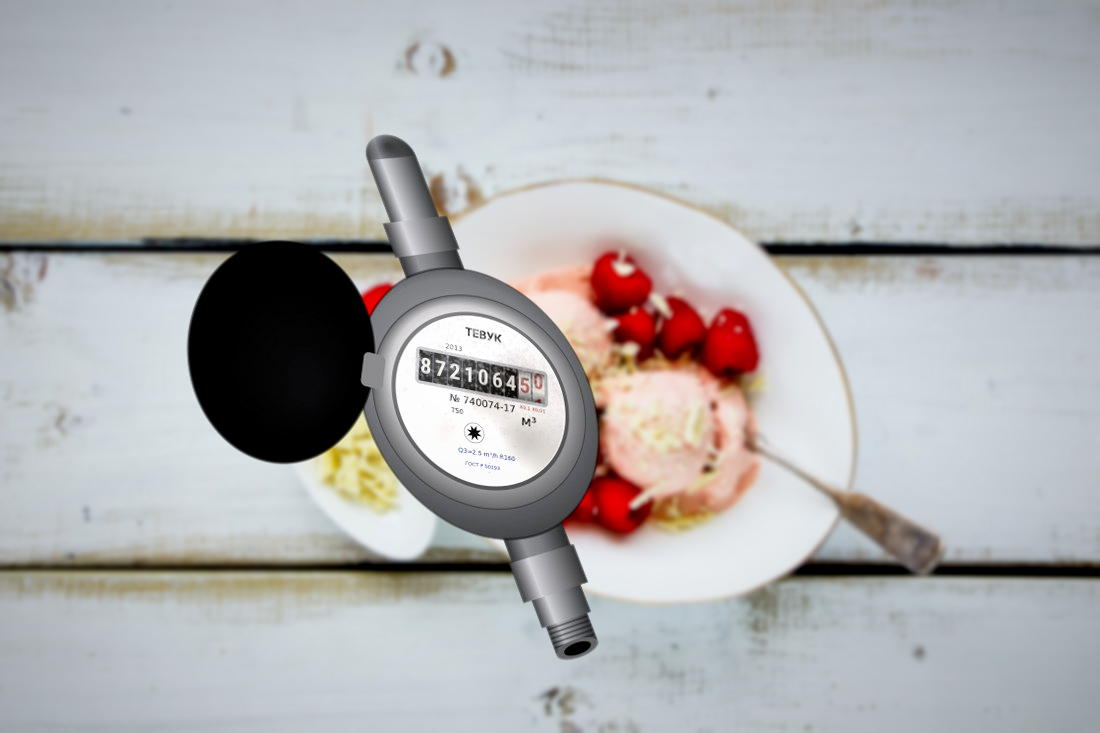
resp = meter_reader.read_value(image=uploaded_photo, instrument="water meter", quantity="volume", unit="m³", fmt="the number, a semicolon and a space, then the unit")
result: 8721064.50; m³
